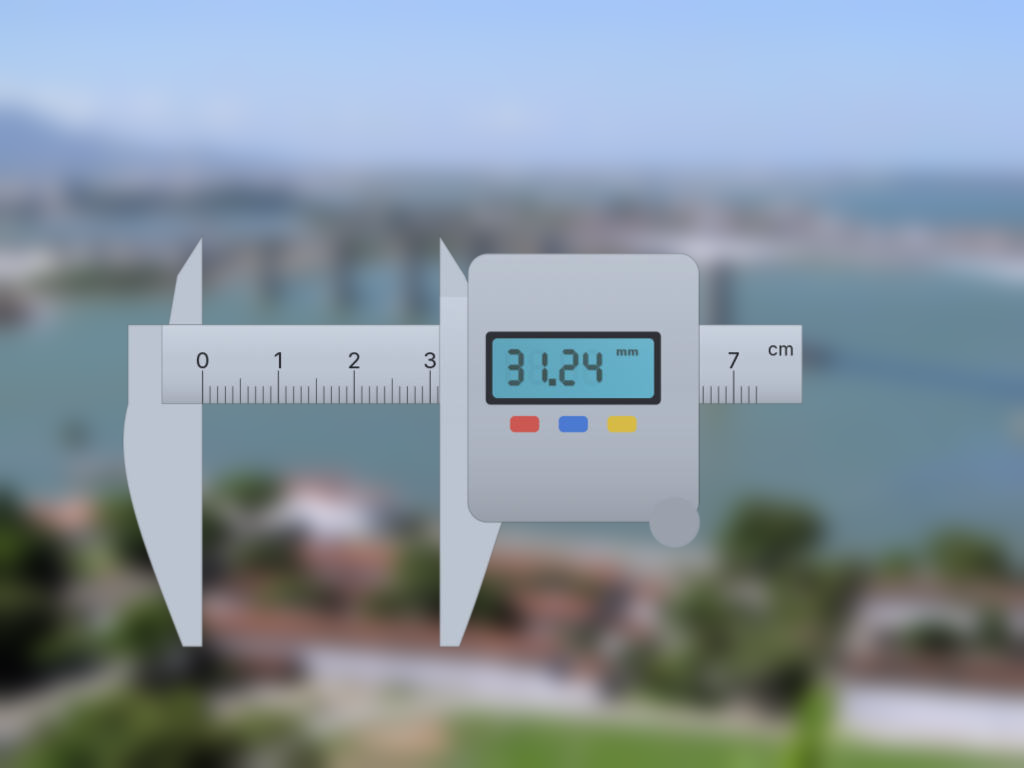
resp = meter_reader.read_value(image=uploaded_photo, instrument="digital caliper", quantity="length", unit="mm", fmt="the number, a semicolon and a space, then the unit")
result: 31.24; mm
